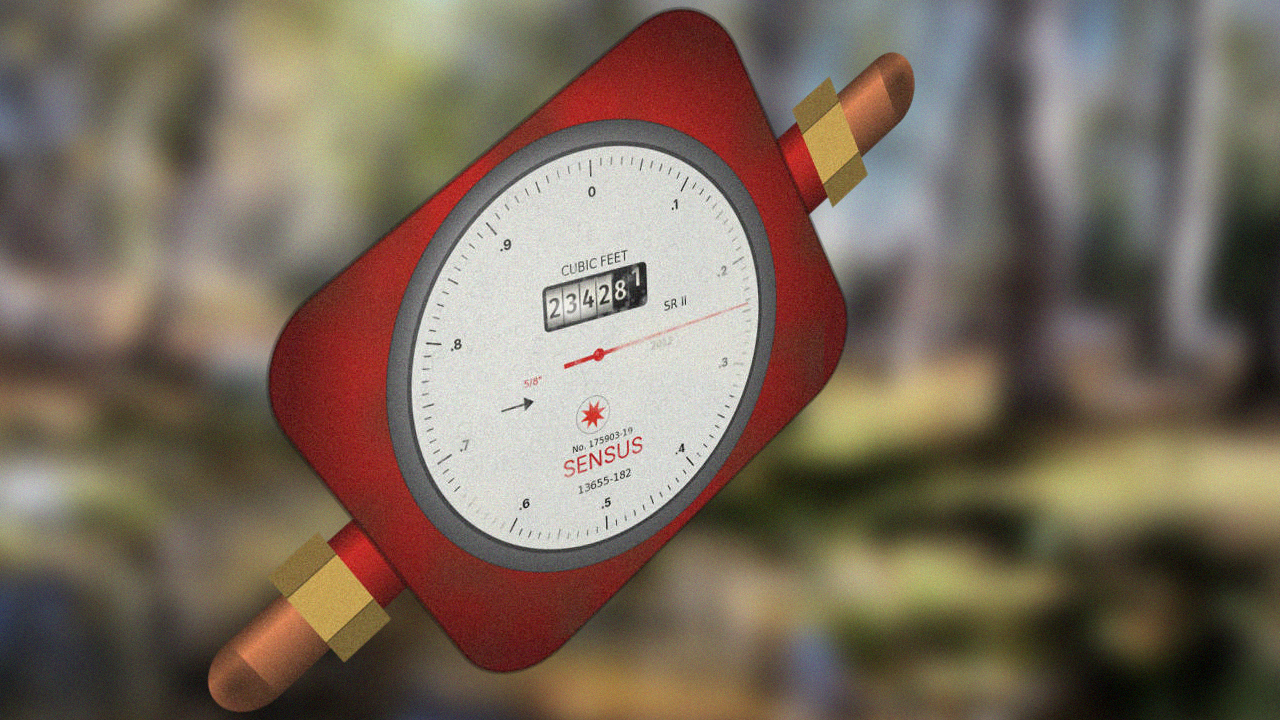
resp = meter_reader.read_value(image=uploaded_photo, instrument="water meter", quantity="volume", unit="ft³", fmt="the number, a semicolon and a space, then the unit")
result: 234281.24; ft³
